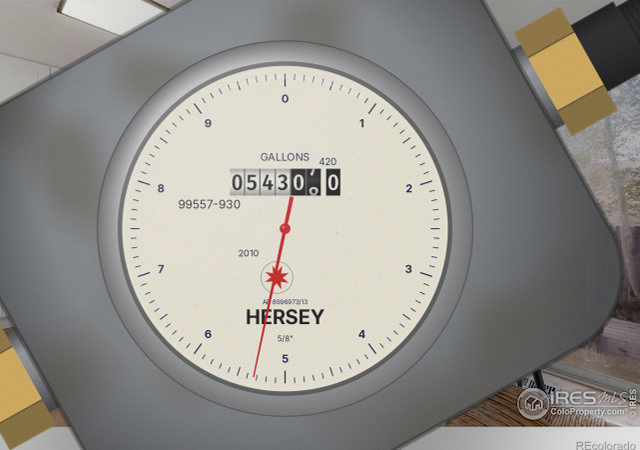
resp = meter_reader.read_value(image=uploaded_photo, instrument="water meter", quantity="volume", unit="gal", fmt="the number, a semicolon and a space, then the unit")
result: 543075.3; gal
